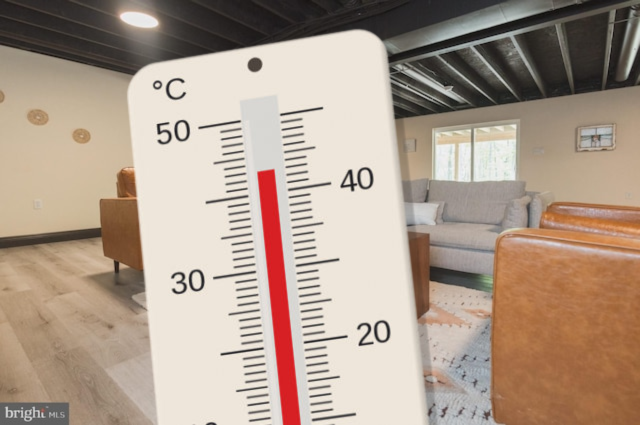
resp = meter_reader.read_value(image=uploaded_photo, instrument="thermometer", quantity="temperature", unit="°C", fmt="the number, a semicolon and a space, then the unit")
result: 43; °C
